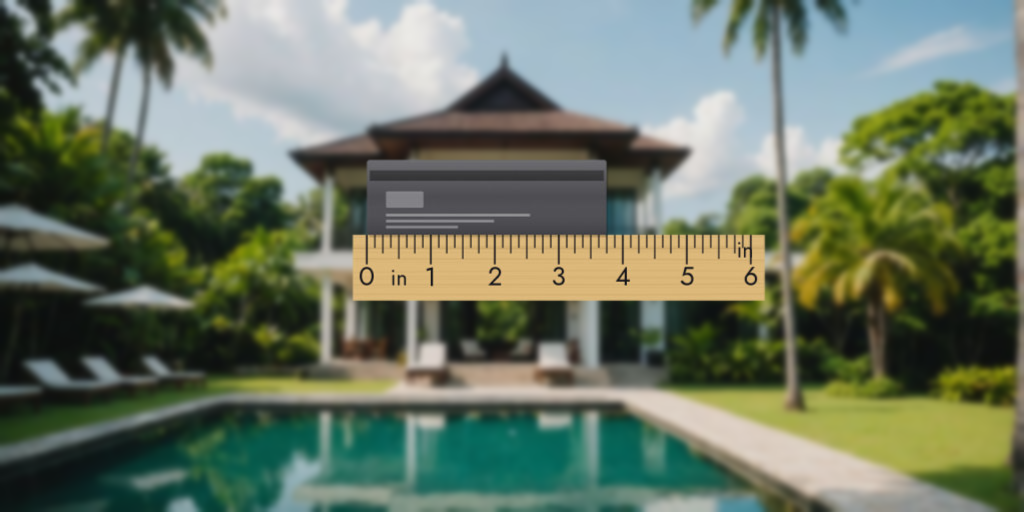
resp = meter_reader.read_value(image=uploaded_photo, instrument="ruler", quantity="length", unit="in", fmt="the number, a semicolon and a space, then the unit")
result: 3.75; in
